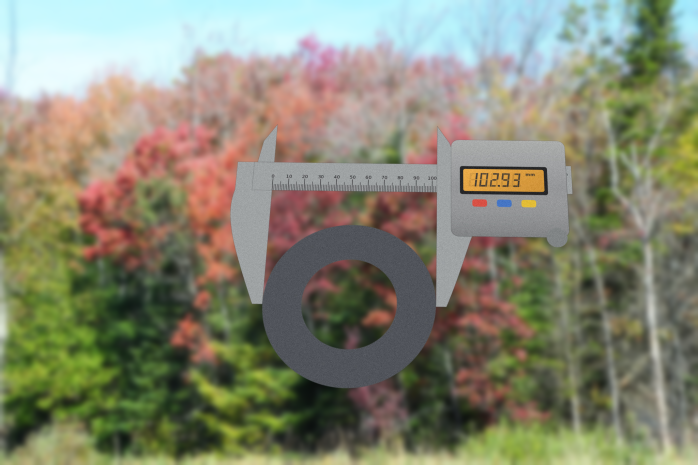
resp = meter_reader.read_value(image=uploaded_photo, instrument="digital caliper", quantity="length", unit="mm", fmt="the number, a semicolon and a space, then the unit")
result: 102.93; mm
